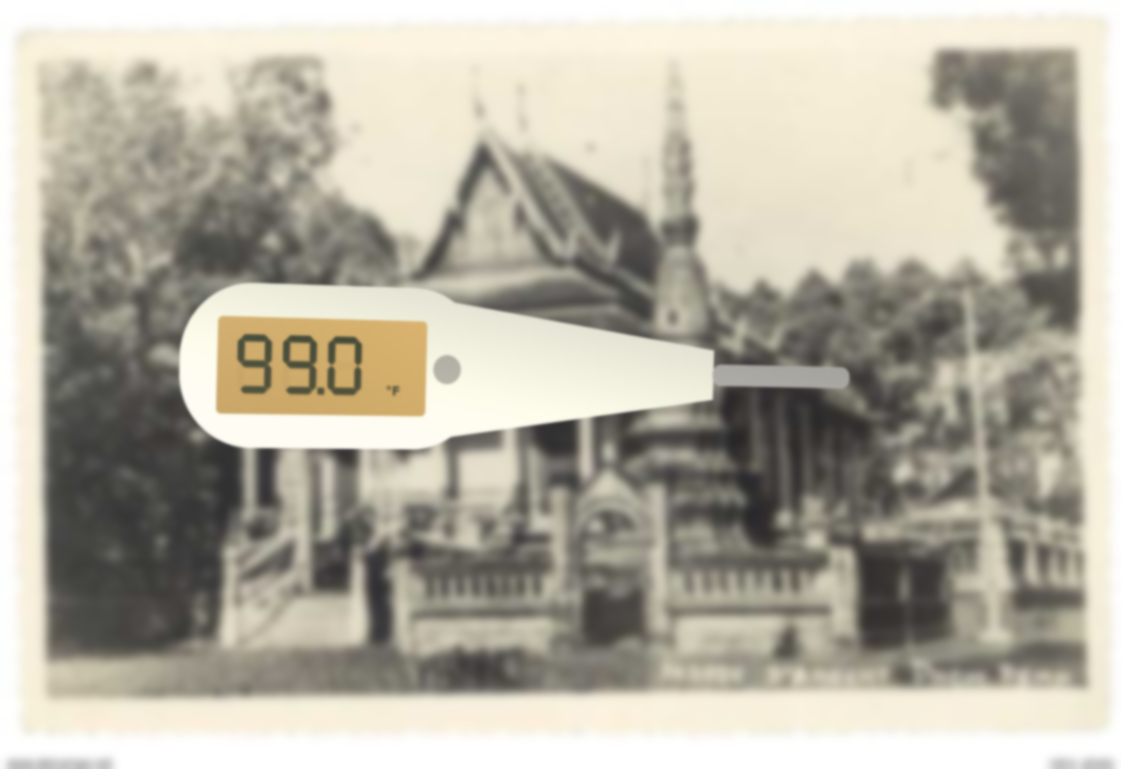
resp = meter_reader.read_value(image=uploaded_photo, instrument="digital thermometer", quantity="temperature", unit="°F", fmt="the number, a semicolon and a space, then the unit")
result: 99.0; °F
